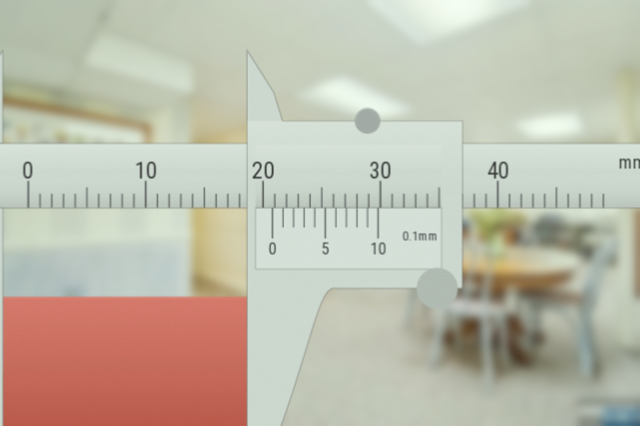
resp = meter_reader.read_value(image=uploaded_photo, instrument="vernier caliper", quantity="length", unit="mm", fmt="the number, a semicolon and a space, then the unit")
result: 20.8; mm
